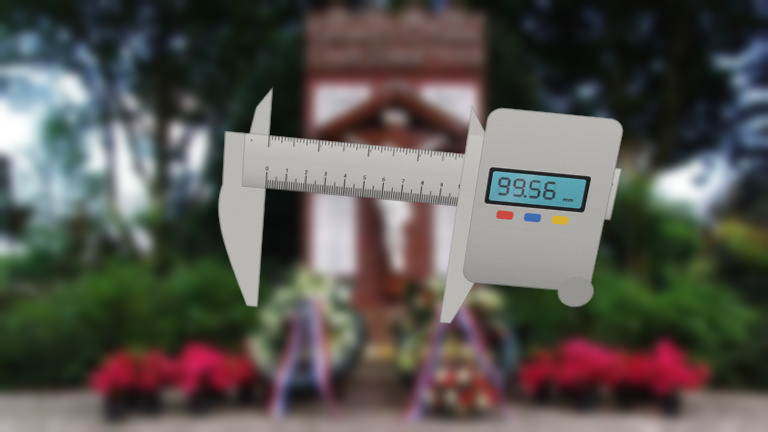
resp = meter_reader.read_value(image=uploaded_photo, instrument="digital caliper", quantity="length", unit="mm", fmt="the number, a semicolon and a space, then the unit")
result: 99.56; mm
